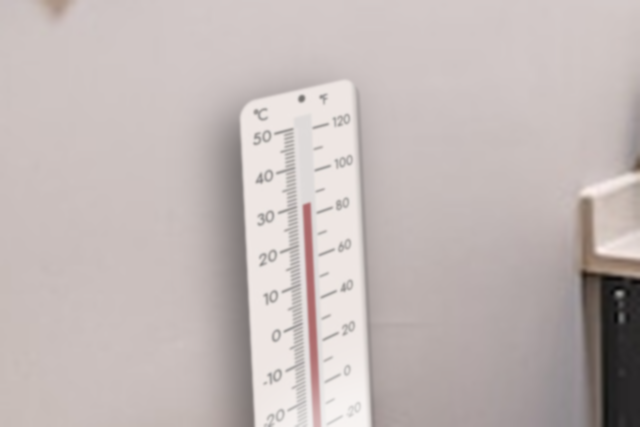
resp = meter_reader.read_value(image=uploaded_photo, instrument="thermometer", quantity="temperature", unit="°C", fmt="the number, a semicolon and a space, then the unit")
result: 30; °C
